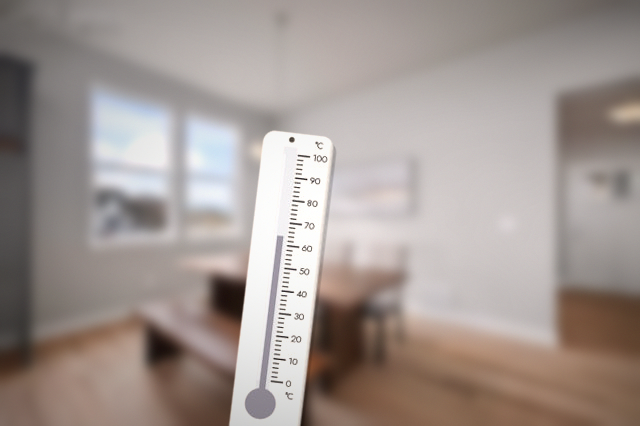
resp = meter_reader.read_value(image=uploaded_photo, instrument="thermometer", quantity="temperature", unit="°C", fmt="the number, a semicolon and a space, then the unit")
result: 64; °C
